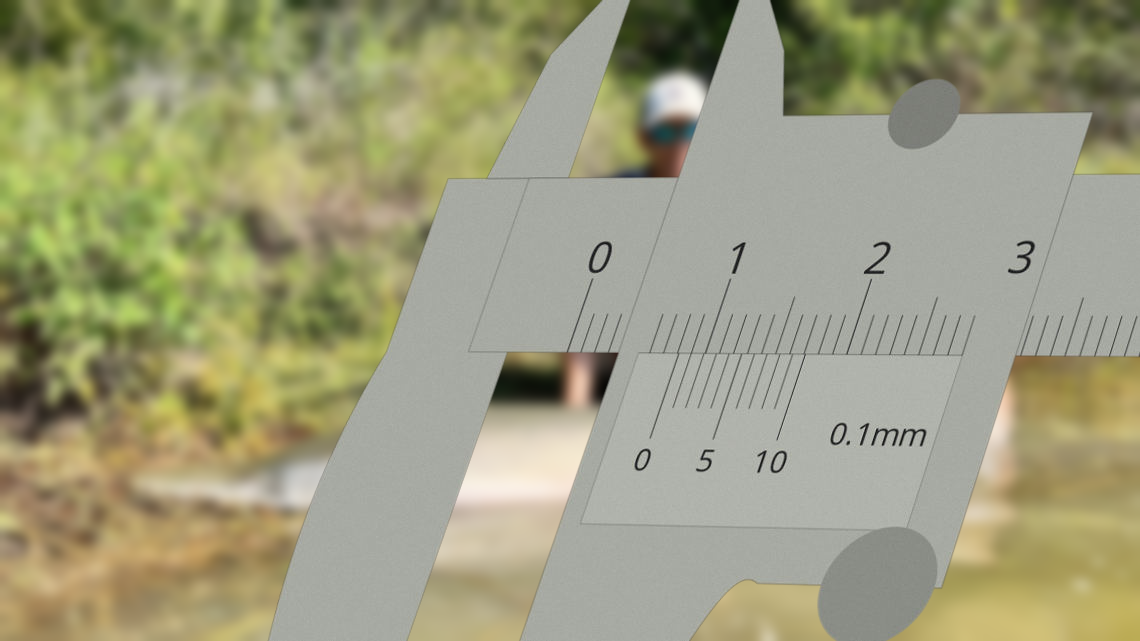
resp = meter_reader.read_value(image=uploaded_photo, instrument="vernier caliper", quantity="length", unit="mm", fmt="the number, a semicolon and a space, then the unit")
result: 8.1; mm
